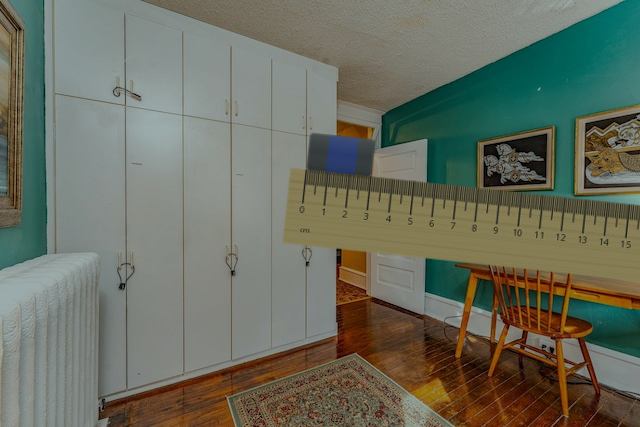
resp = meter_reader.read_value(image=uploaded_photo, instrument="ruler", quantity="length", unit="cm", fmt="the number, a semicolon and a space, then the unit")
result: 3; cm
